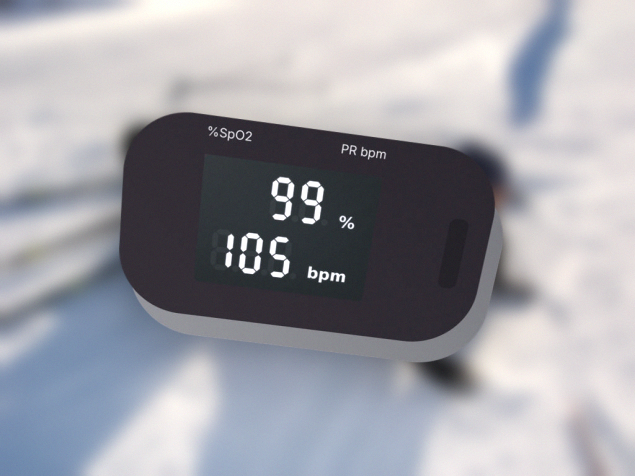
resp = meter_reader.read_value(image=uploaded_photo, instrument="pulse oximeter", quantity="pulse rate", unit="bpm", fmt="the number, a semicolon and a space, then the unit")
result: 105; bpm
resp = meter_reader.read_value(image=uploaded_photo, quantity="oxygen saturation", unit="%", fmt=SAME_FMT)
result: 99; %
